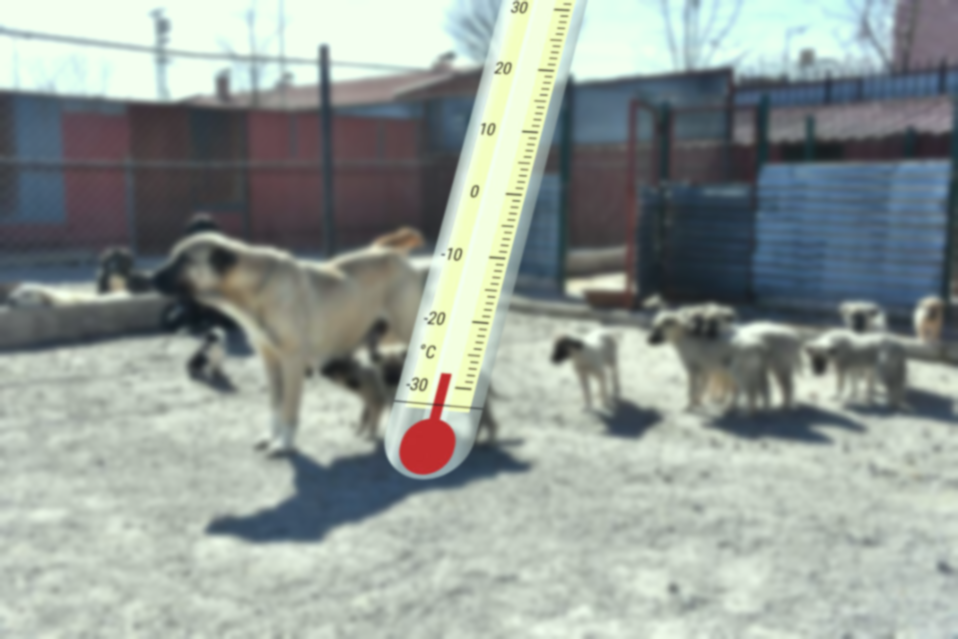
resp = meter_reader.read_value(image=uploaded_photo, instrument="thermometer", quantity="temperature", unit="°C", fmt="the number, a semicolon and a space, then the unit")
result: -28; °C
